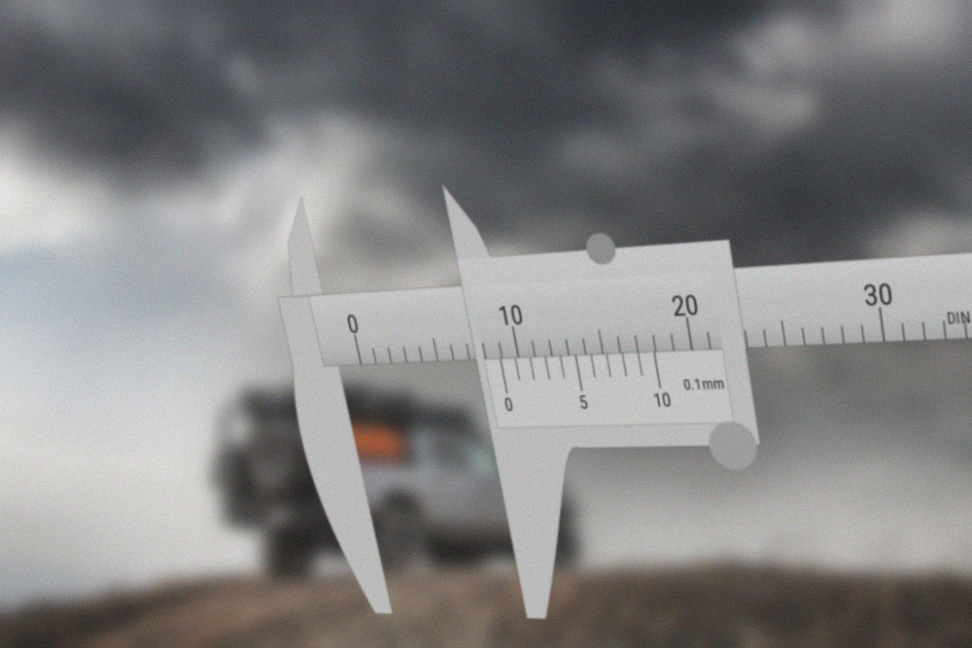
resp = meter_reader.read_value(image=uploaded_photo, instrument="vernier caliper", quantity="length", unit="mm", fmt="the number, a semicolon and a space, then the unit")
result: 8.9; mm
